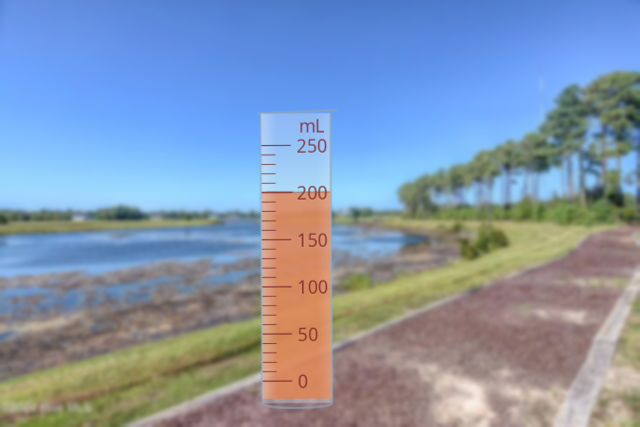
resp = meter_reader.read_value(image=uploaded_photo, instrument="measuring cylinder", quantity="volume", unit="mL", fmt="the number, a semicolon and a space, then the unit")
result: 200; mL
